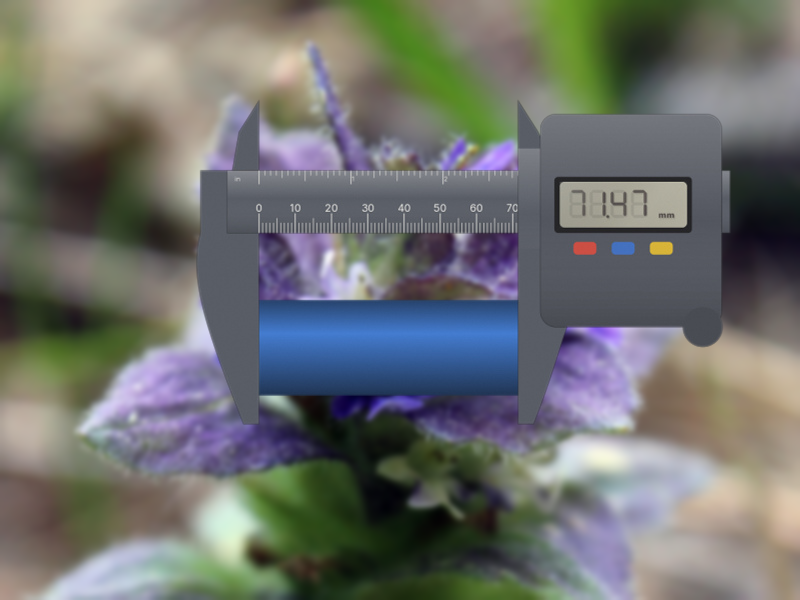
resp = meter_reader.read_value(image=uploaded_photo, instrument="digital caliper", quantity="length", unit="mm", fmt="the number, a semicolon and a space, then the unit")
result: 71.47; mm
